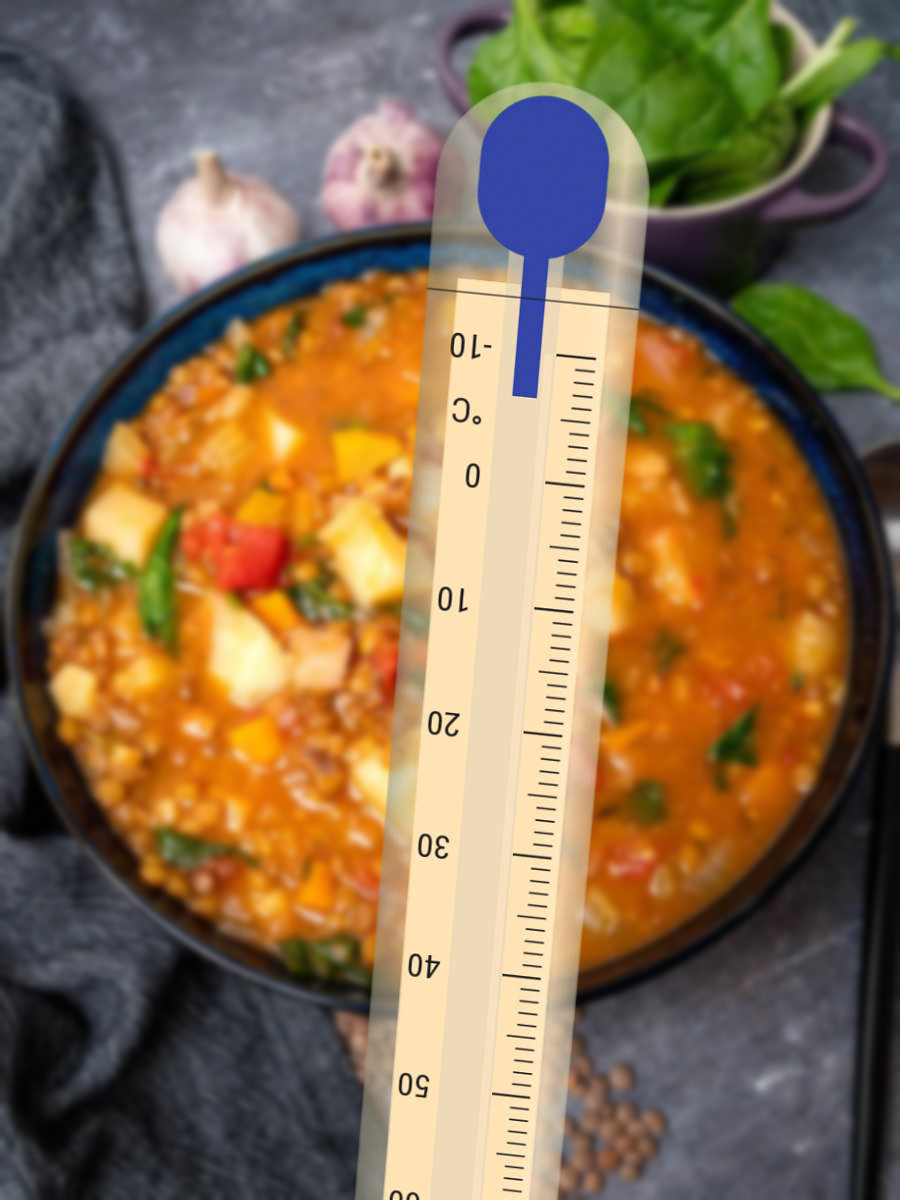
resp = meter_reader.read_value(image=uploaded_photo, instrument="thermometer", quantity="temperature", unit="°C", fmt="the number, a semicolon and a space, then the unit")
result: -6.5; °C
